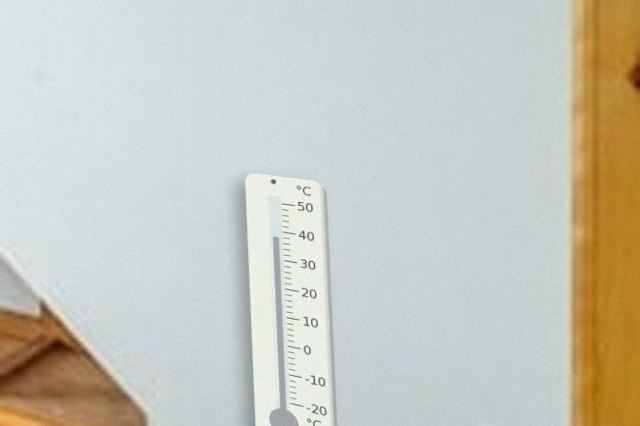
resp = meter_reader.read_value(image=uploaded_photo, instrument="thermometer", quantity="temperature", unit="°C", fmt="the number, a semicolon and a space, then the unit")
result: 38; °C
